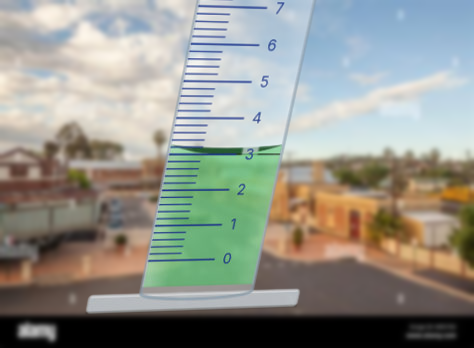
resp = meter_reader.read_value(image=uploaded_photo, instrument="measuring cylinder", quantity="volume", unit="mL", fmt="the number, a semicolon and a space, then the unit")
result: 3; mL
